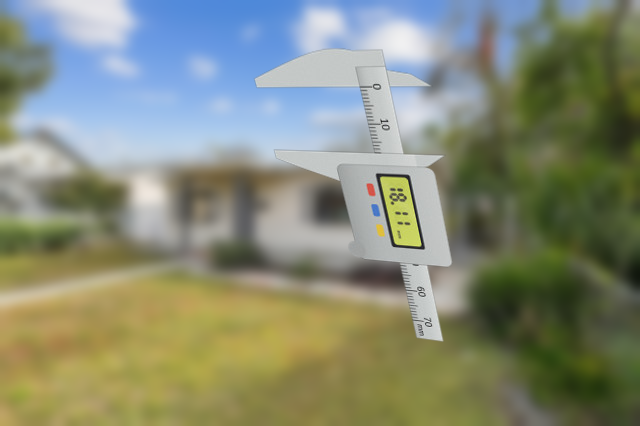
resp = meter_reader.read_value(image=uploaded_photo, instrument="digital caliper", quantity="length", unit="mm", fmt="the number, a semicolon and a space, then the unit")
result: 18.11; mm
